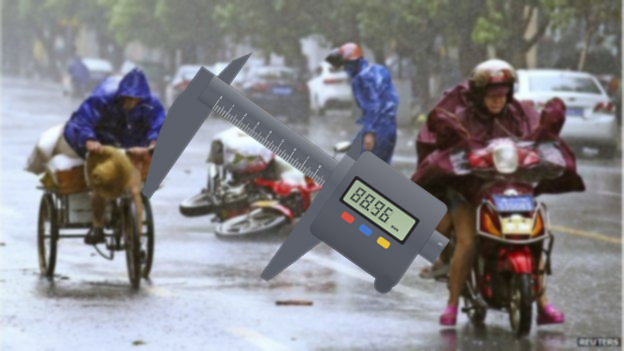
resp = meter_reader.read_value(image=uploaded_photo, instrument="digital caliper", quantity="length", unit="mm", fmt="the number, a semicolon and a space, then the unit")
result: 88.96; mm
